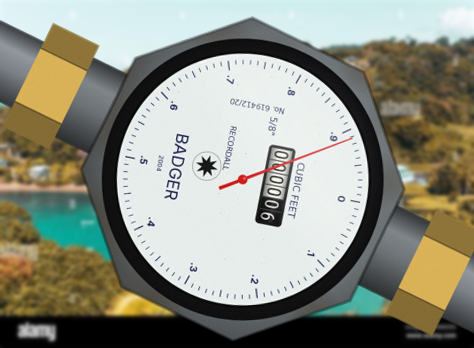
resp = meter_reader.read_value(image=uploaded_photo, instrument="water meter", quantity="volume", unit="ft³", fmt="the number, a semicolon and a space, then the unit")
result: 5.91; ft³
